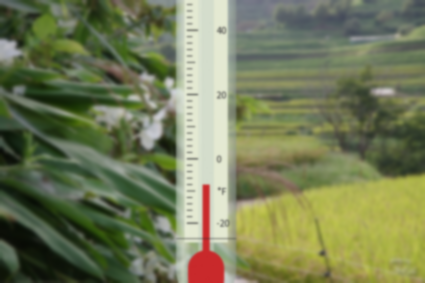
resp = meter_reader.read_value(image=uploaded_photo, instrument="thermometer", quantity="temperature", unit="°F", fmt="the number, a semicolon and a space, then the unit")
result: -8; °F
